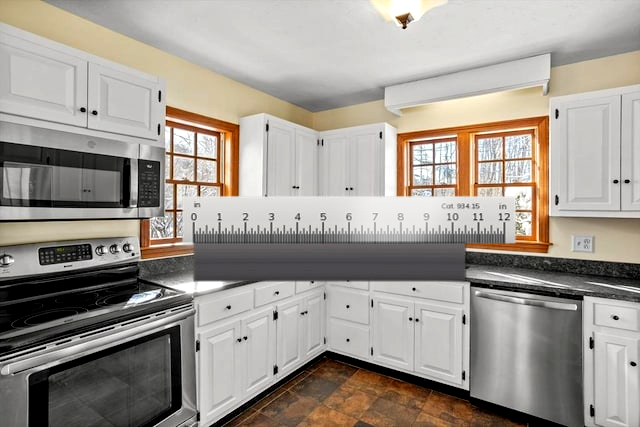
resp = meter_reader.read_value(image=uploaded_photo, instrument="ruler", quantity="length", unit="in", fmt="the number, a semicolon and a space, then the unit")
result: 10.5; in
